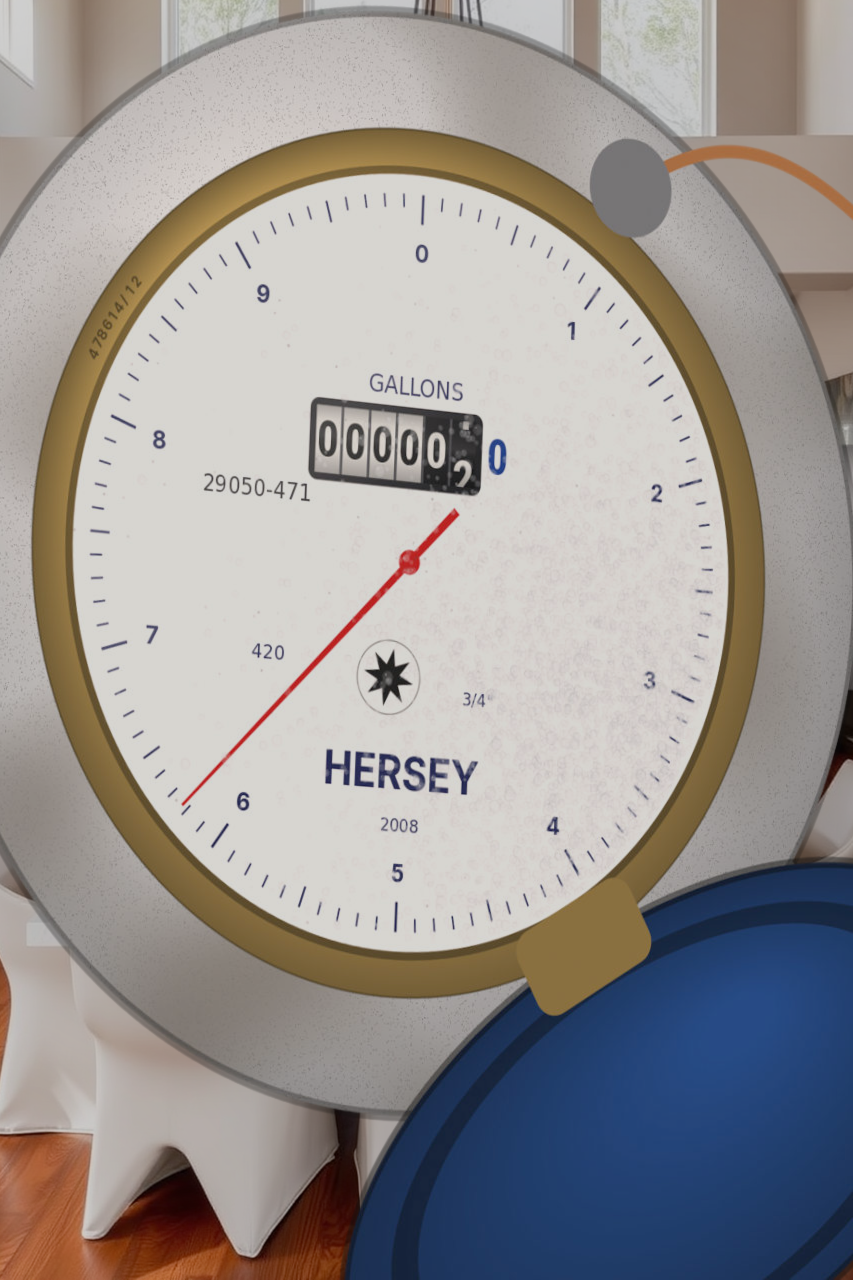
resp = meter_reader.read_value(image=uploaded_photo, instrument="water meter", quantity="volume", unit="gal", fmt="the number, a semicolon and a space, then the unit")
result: 16.2; gal
